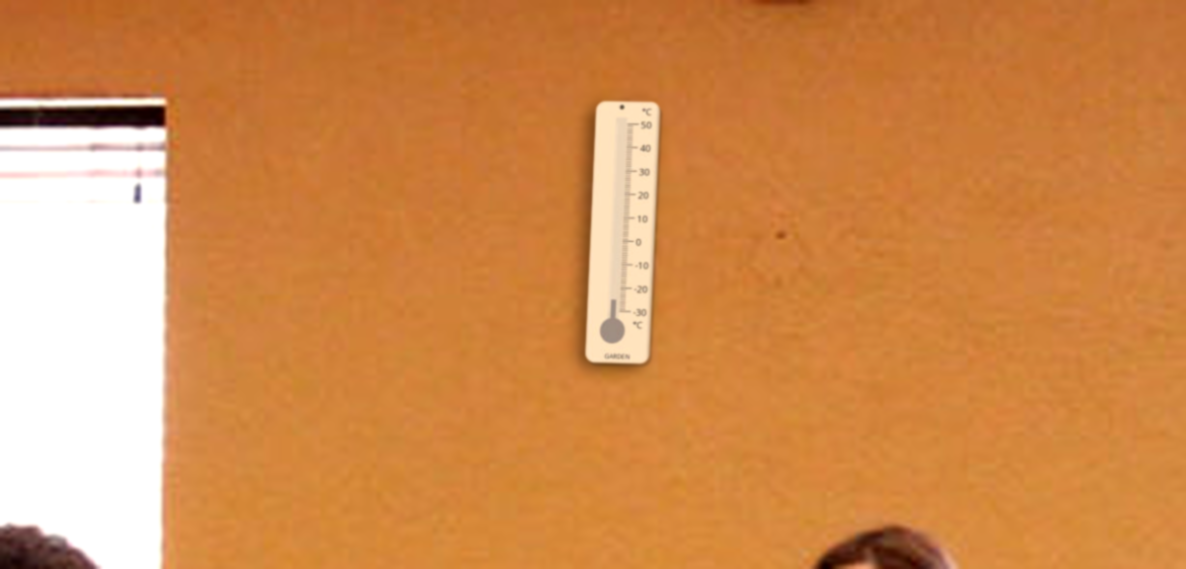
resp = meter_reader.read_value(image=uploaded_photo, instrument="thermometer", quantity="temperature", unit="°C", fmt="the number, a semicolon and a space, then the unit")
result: -25; °C
